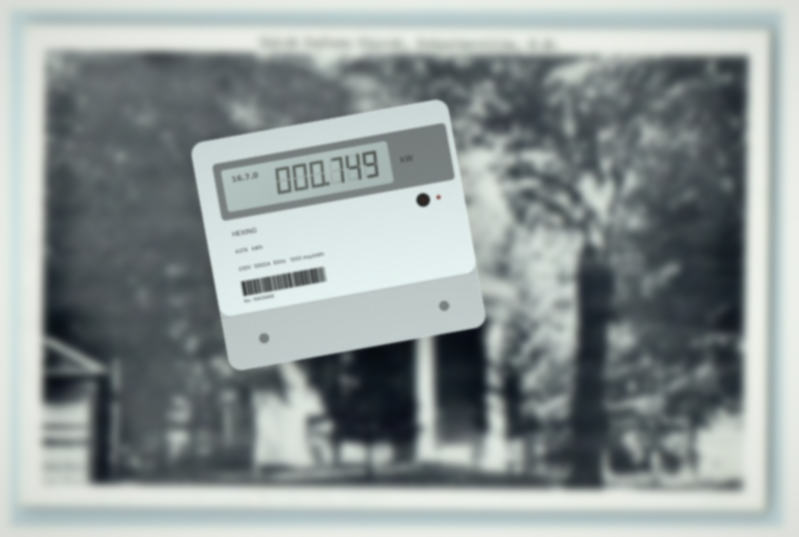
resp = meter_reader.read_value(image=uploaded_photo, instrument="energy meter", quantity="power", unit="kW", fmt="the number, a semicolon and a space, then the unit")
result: 0.749; kW
